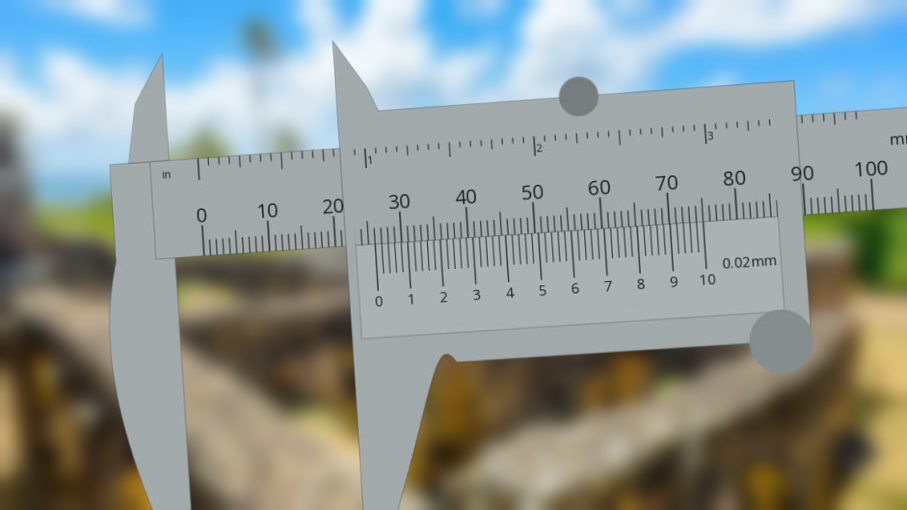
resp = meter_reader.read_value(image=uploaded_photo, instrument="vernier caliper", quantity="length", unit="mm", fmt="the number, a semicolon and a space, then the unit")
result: 26.0; mm
